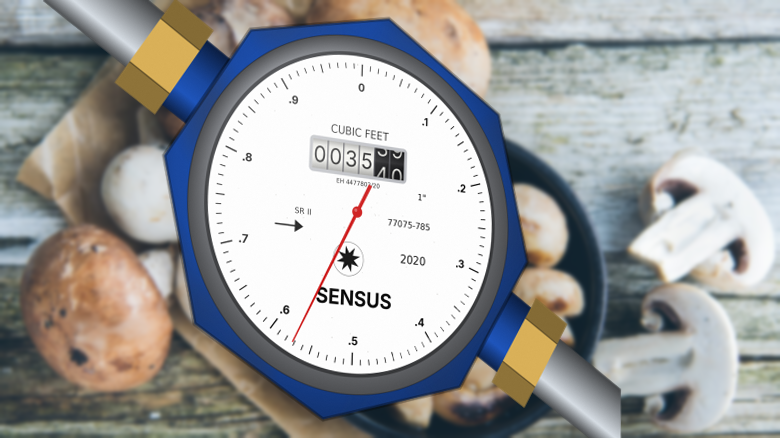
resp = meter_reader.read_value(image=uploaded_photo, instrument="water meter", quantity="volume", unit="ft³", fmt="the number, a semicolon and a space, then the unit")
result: 3539.57; ft³
